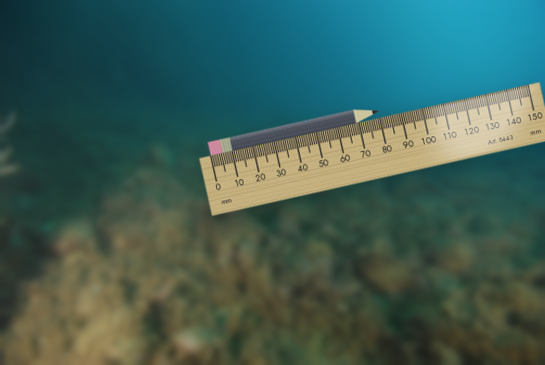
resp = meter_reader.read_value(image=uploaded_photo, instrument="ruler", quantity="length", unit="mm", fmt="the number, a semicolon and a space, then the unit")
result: 80; mm
